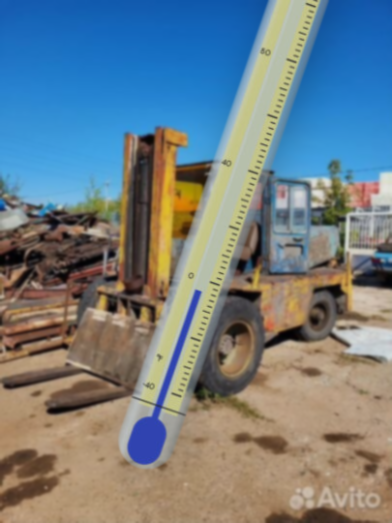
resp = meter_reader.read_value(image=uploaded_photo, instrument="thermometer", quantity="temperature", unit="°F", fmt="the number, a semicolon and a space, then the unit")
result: -4; °F
